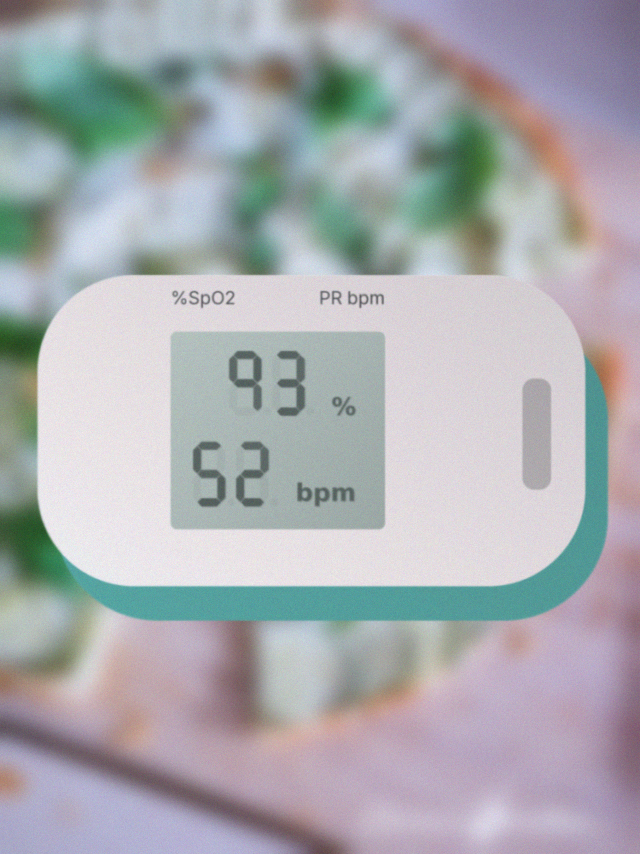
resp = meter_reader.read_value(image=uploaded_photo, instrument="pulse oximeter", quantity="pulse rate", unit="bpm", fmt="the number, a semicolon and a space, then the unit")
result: 52; bpm
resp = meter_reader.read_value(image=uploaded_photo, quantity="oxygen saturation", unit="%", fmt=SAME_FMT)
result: 93; %
